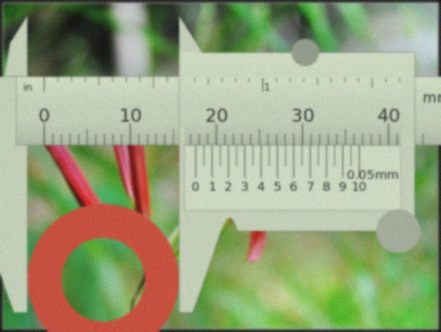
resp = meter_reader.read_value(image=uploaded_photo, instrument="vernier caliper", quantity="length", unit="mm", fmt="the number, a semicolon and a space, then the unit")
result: 17.6; mm
